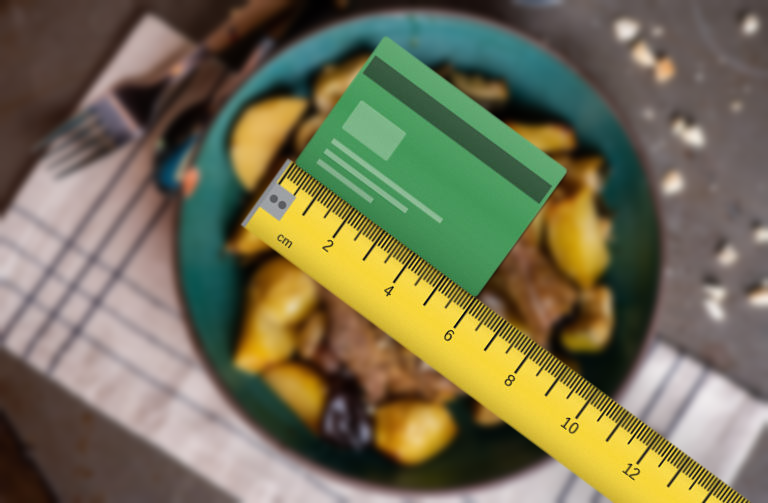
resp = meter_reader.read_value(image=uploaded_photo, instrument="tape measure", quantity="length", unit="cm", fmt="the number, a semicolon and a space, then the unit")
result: 6; cm
